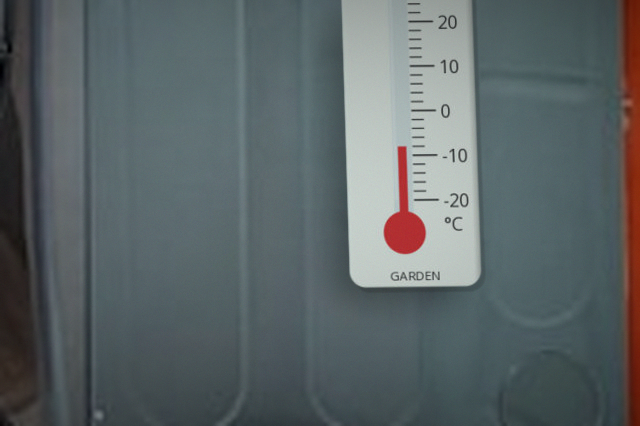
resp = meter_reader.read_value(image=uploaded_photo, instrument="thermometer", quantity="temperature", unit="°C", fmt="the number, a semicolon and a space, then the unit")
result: -8; °C
